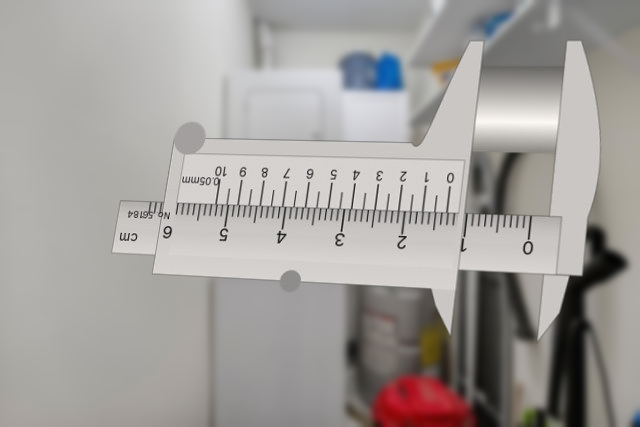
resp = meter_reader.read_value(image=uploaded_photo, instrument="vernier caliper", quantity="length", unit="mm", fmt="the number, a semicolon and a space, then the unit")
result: 13.2; mm
